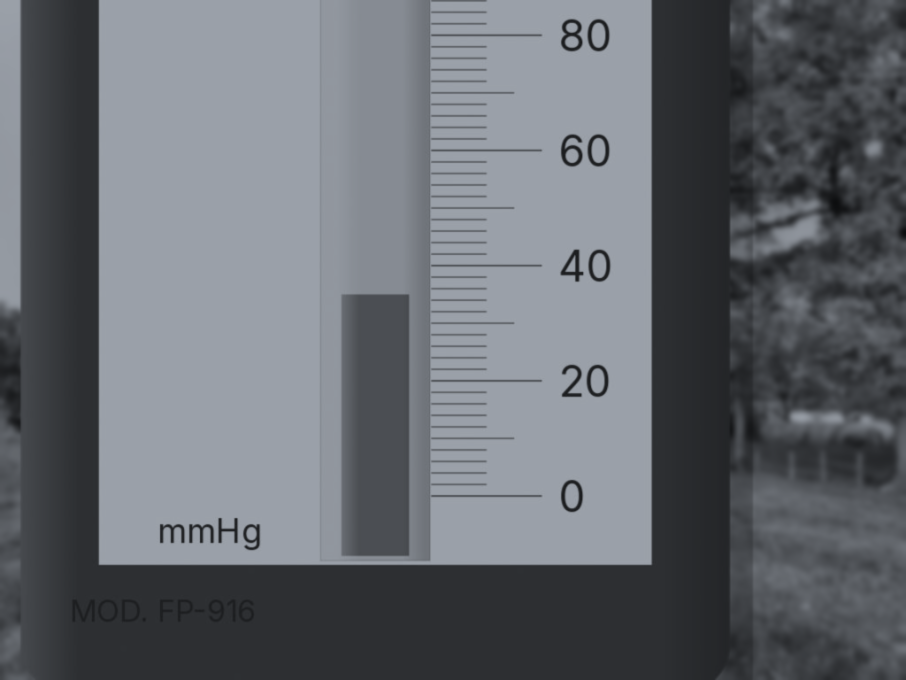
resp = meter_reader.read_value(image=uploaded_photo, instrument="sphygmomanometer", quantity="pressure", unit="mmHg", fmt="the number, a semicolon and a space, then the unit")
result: 35; mmHg
